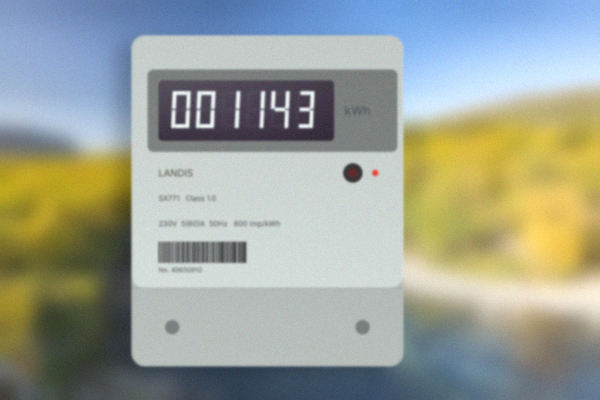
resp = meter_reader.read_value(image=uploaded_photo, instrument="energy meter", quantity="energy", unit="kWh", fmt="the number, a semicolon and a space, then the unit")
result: 1143; kWh
